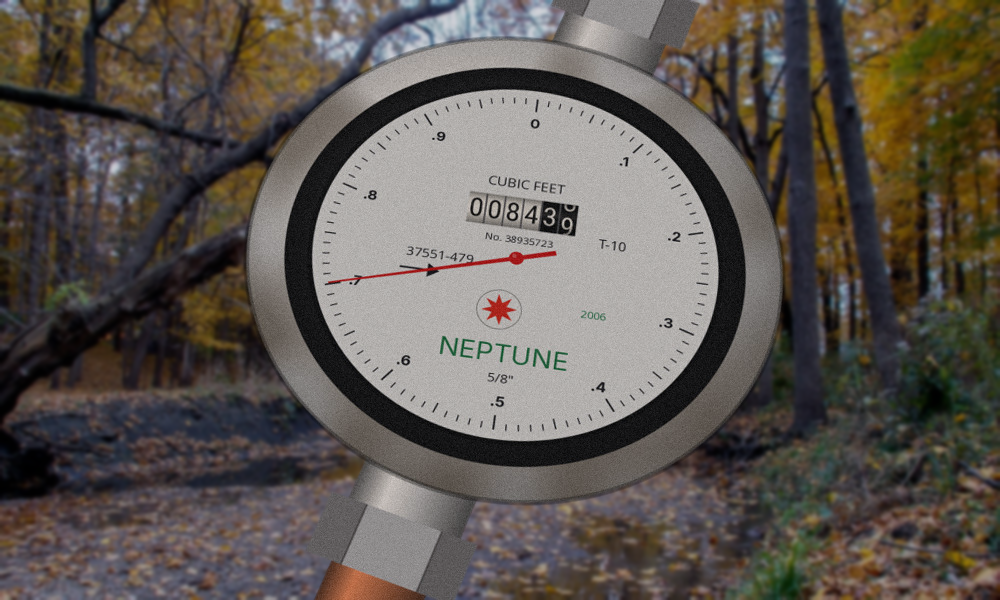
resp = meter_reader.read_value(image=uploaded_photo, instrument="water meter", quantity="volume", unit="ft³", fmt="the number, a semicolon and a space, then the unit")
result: 8438.70; ft³
